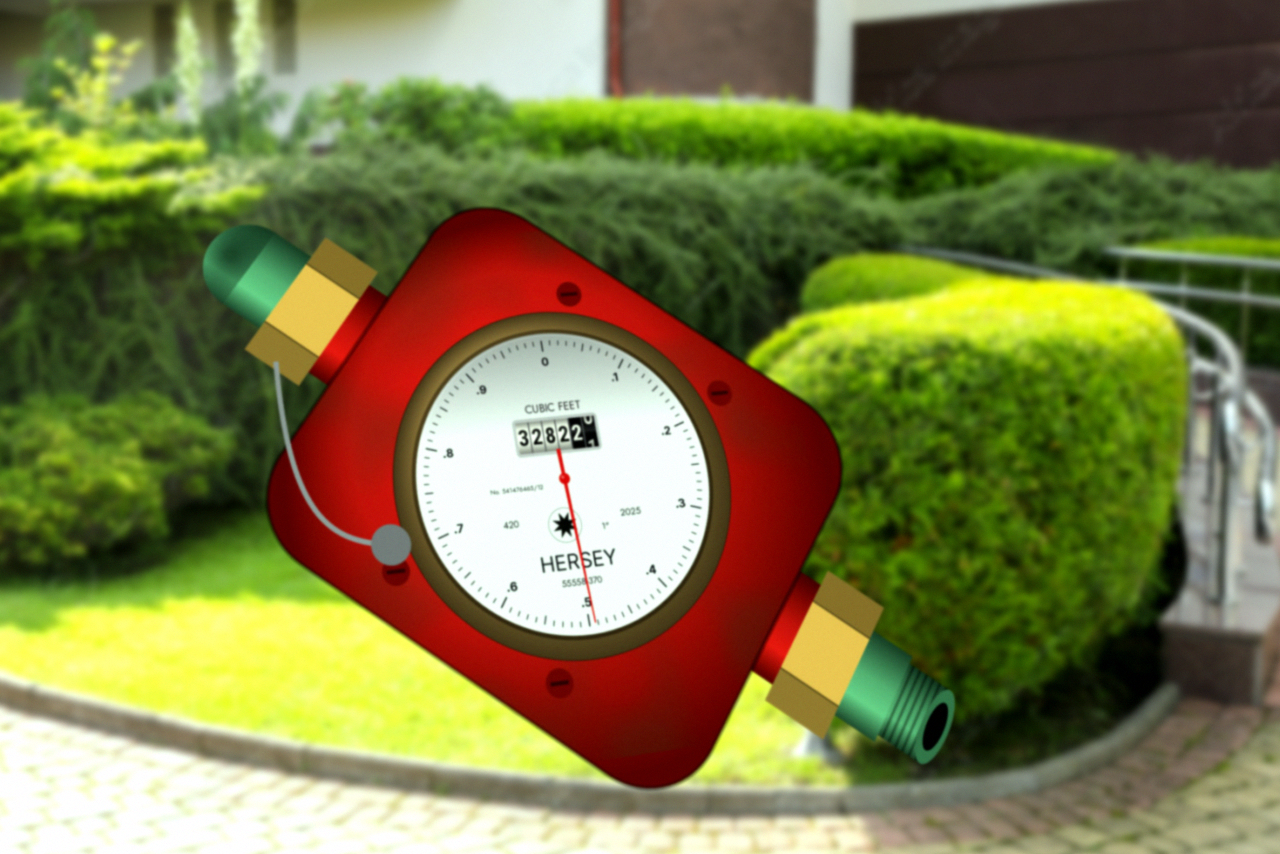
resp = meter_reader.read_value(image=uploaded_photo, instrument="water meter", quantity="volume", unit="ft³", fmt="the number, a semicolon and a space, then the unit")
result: 328220.49; ft³
